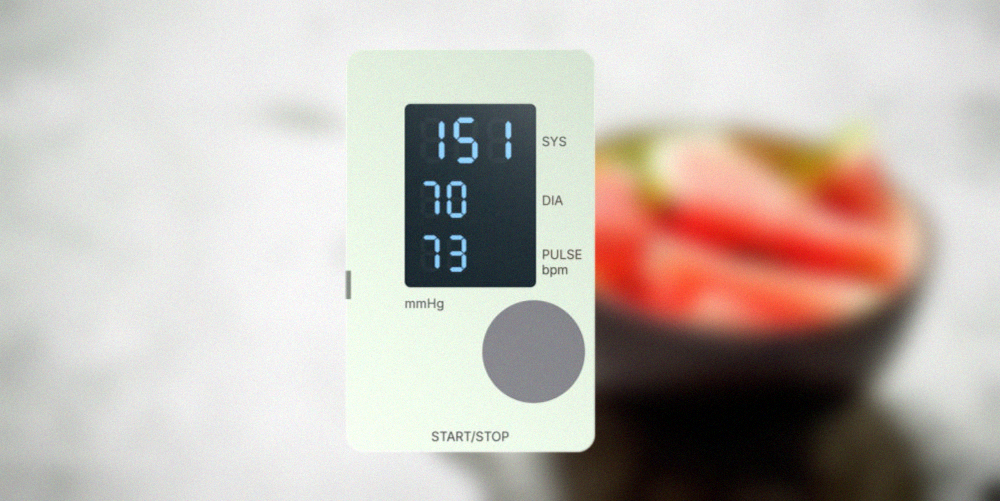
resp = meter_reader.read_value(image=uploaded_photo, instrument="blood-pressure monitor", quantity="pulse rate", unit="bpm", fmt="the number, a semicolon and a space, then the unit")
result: 73; bpm
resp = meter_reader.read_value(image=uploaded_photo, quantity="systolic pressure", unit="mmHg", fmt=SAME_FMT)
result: 151; mmHg
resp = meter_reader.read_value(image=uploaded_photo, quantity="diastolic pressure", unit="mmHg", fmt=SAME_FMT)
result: 70; mmHg
